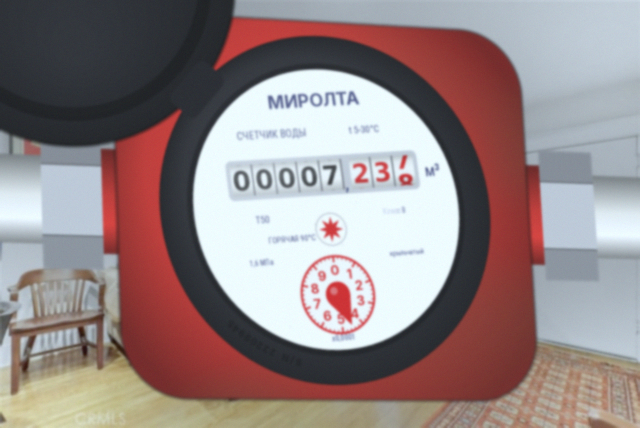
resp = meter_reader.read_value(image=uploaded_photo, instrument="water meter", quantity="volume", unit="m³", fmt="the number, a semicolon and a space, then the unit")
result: 7.2374; m³
